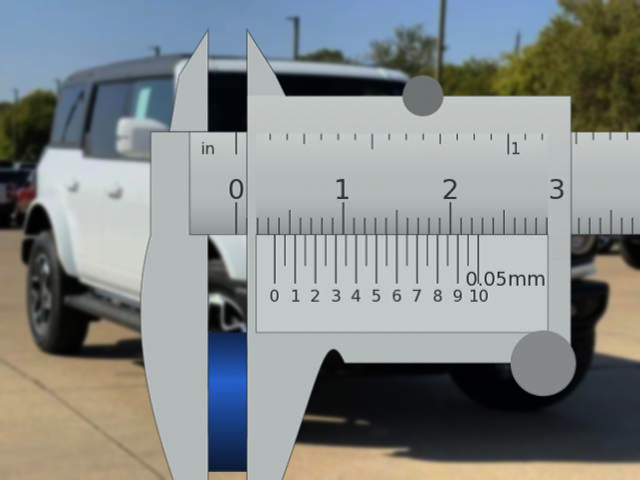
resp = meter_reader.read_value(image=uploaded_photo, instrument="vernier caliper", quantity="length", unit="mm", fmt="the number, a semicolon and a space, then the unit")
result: 3.6; mm
